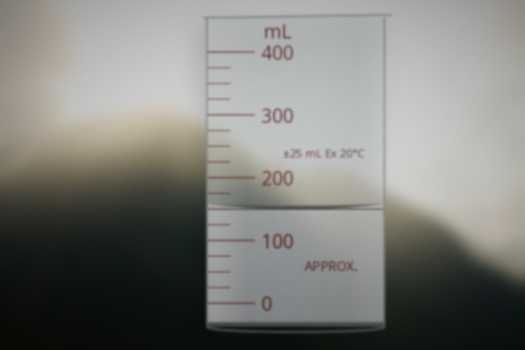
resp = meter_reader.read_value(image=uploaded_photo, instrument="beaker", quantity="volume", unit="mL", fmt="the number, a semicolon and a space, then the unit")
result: 150; mL
